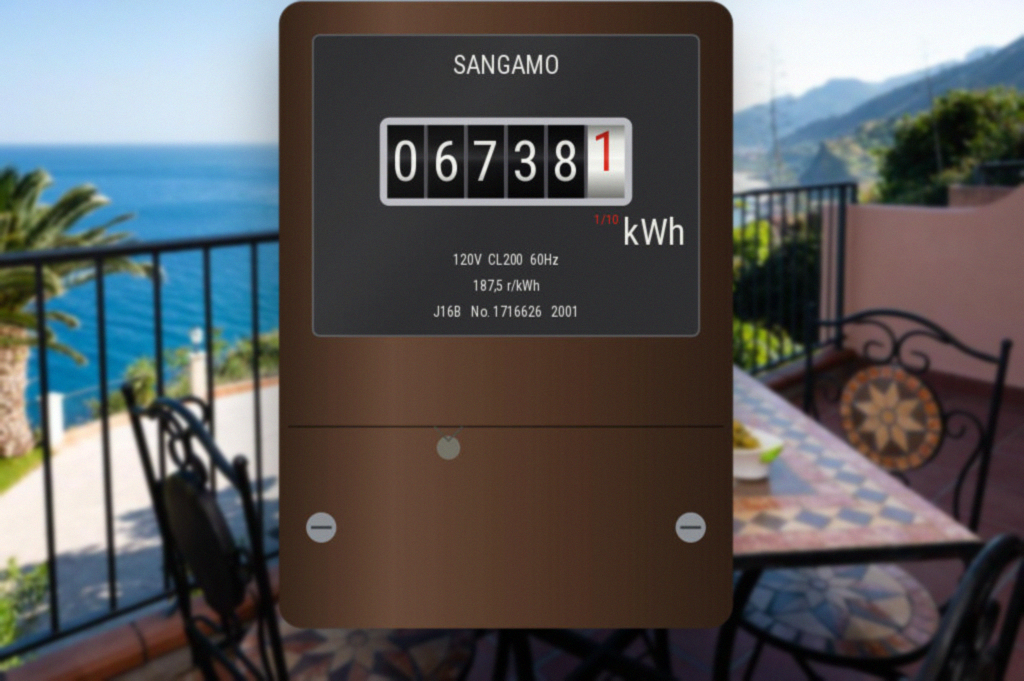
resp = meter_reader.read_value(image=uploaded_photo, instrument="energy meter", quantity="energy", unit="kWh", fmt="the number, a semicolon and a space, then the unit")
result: 6738.1; kWh
